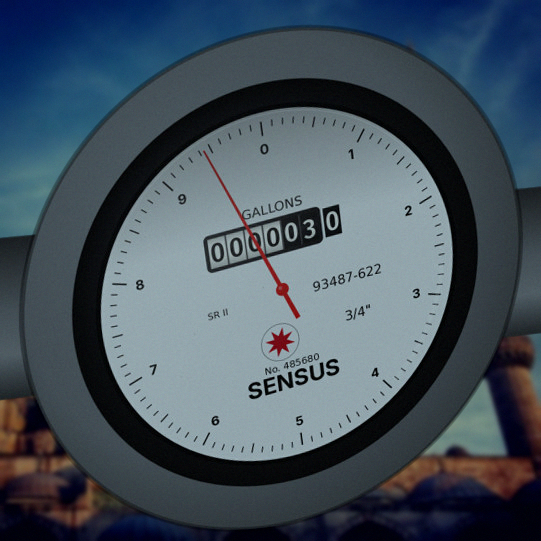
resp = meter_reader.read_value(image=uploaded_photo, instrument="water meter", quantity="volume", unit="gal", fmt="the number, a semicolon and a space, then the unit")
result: 29.4; gal
